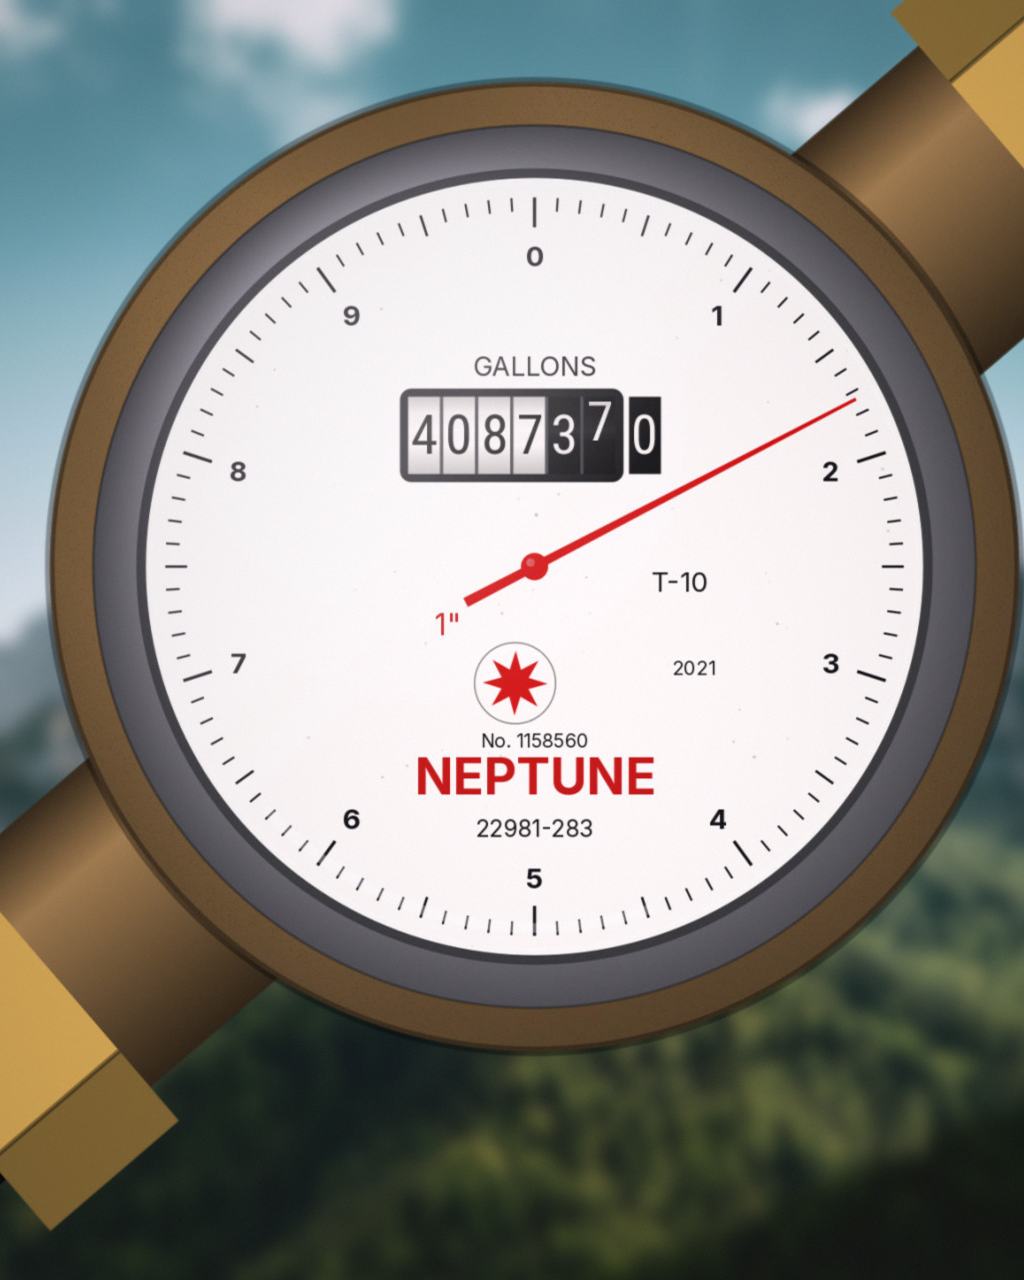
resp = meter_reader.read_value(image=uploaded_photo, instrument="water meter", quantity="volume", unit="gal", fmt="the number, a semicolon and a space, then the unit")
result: 4087371.7; gal
